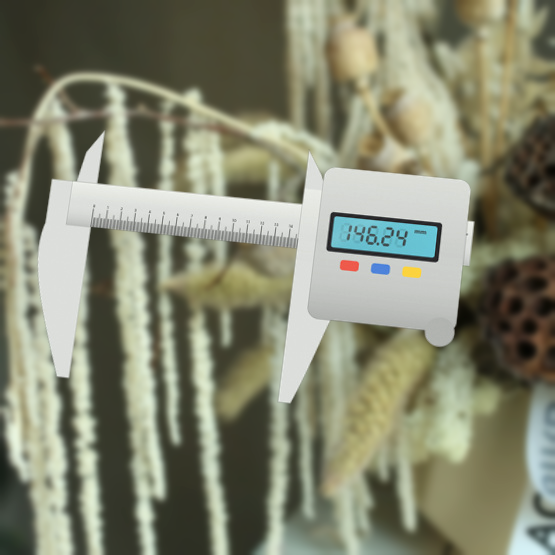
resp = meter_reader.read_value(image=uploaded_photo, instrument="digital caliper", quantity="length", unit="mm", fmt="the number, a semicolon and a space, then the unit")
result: 146.24; mm
